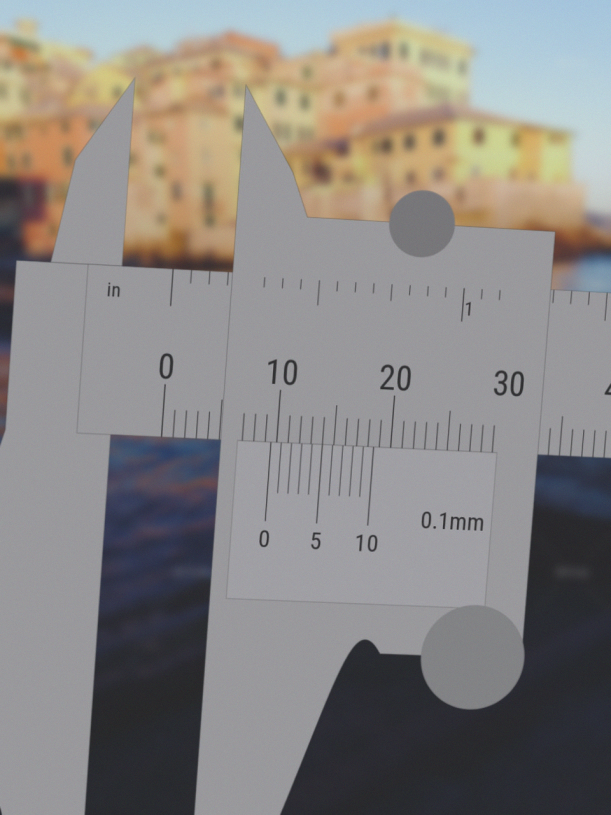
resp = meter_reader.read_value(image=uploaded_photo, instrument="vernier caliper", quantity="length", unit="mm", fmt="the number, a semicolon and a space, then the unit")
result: 9.5; mm
